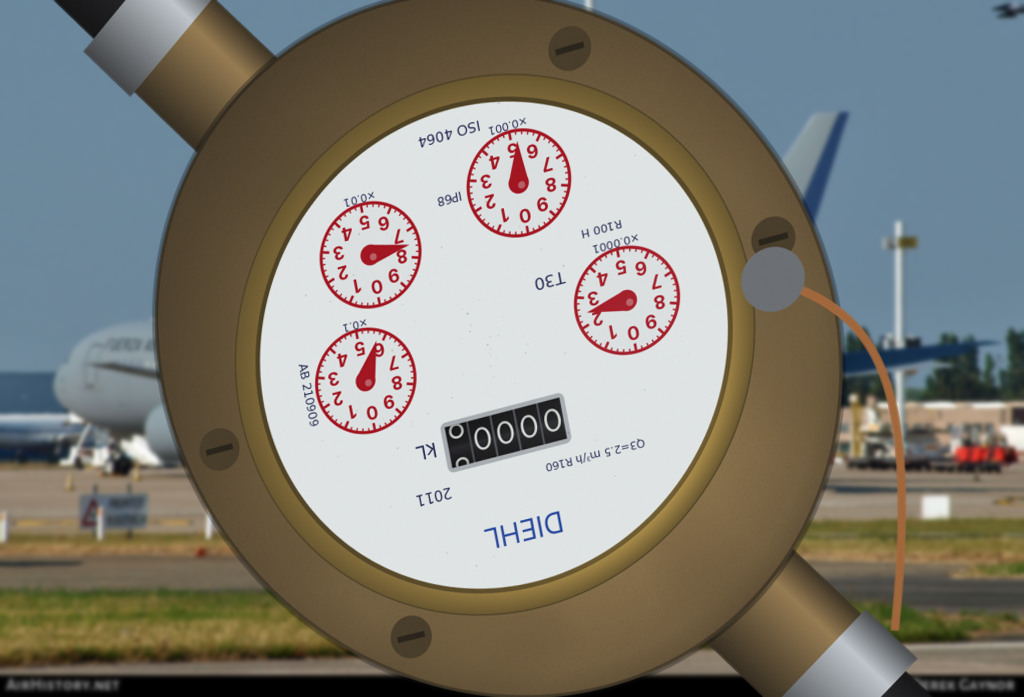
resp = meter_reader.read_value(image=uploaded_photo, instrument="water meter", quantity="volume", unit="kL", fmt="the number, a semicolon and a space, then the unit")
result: 8.5752; kL
